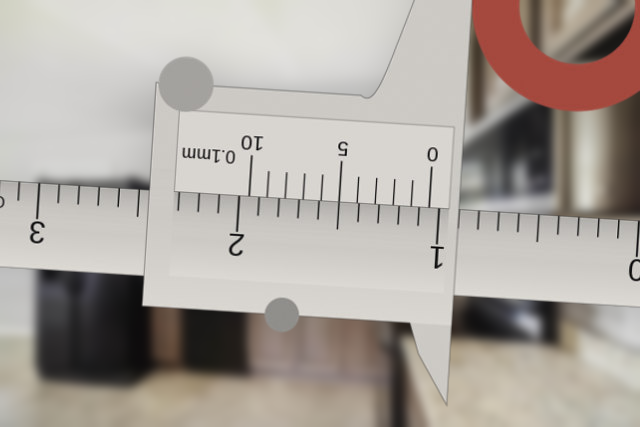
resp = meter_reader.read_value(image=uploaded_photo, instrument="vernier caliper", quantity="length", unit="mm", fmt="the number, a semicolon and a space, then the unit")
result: 10.5; mm
